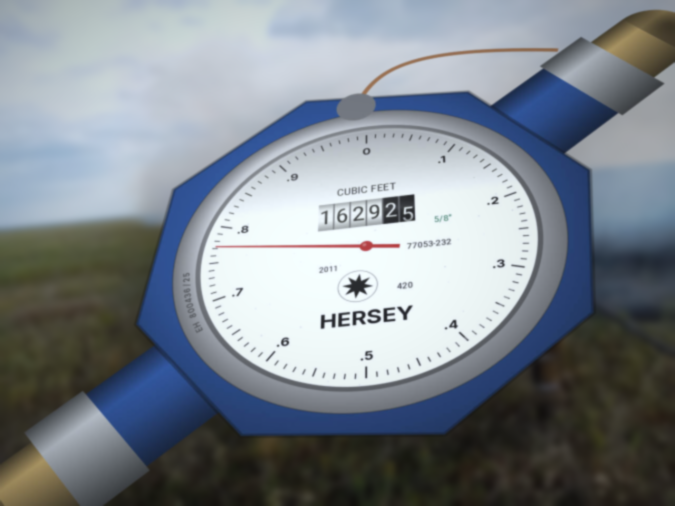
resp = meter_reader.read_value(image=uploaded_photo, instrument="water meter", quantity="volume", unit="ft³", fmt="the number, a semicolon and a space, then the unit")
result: 162924.77; ft³
